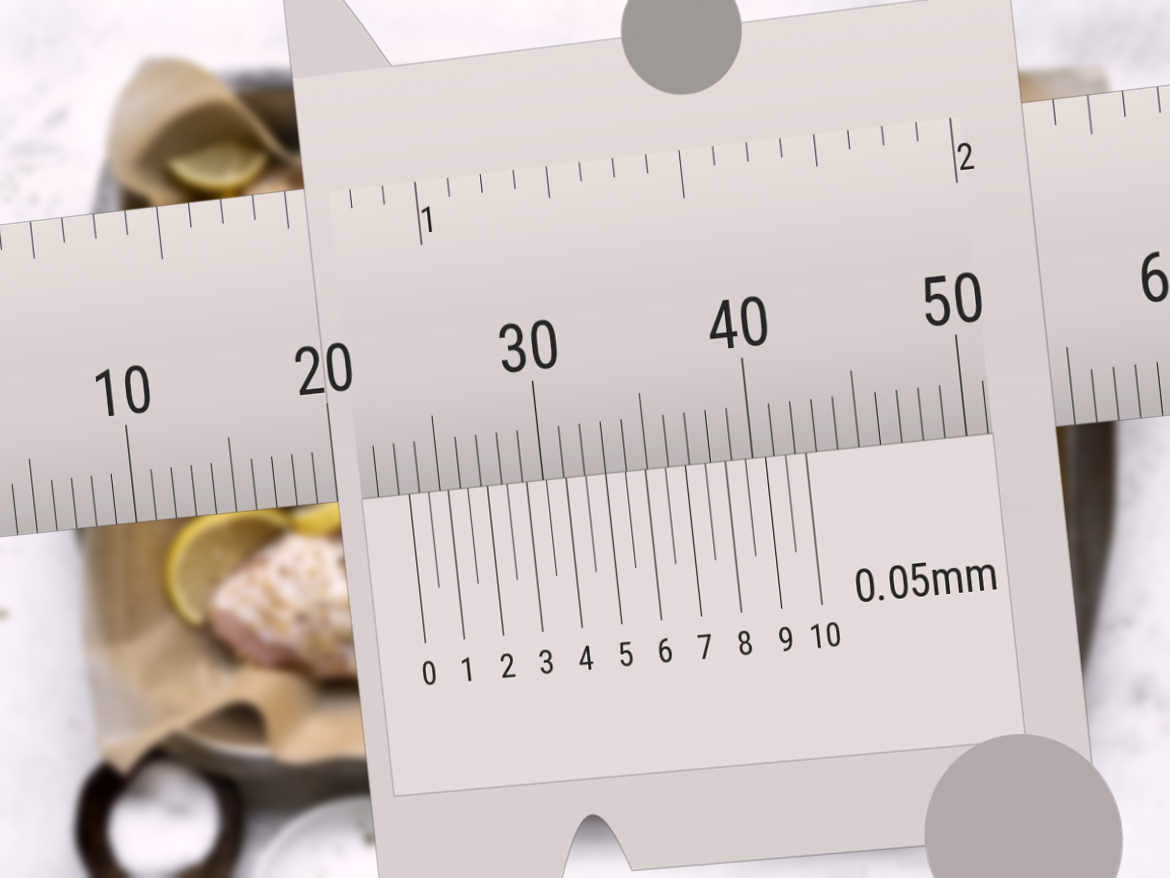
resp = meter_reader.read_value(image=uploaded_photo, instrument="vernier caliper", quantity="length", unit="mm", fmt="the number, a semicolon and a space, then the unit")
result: 23.5; mm
